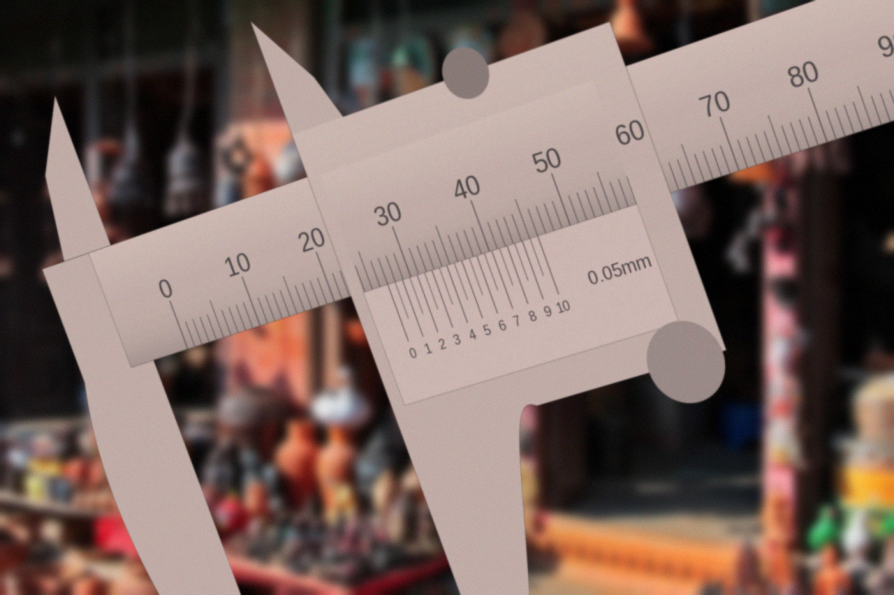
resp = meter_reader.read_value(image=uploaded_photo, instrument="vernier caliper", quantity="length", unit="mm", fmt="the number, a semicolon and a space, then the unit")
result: 27.0; mm
